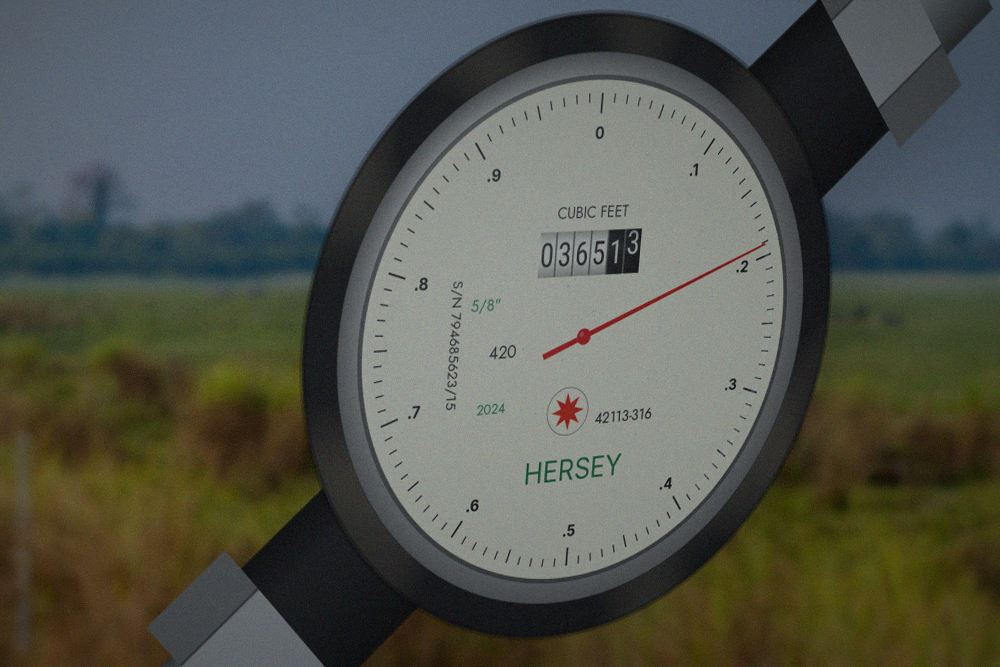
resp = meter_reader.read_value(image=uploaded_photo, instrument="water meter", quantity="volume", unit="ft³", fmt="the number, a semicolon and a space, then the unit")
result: 36513.19; ft³
